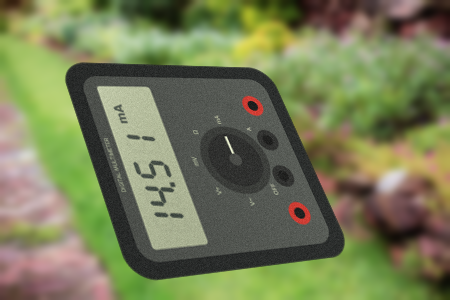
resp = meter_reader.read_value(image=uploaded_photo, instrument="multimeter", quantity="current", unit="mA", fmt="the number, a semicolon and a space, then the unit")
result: 14.51; mA
